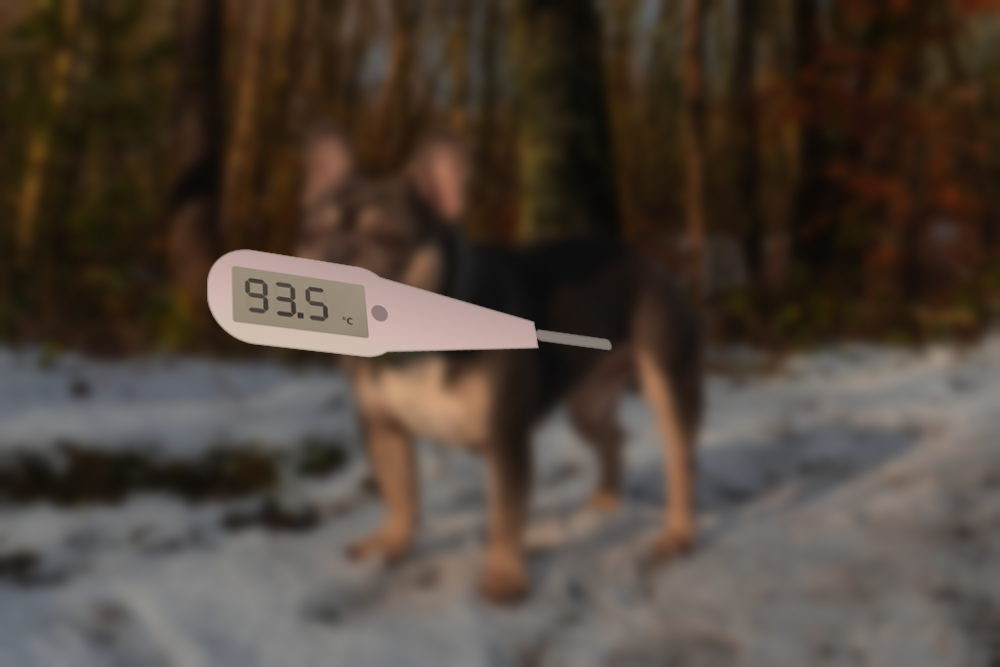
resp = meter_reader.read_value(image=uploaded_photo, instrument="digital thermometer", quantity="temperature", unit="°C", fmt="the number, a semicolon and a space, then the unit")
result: 93.5; °C
